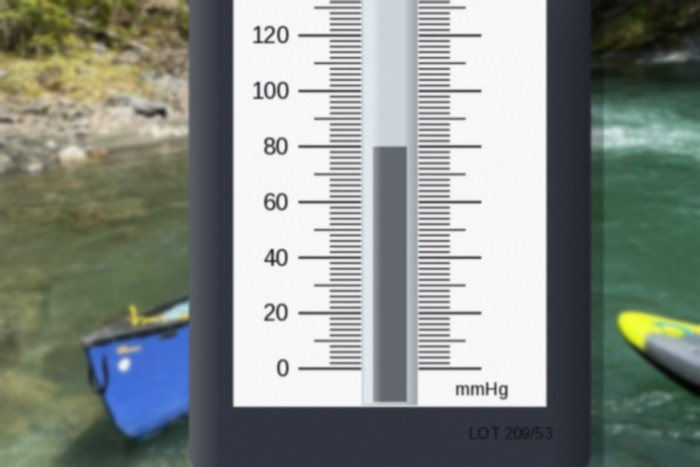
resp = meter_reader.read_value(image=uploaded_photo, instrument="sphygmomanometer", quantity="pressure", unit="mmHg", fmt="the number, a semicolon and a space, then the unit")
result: 80; mmHg
